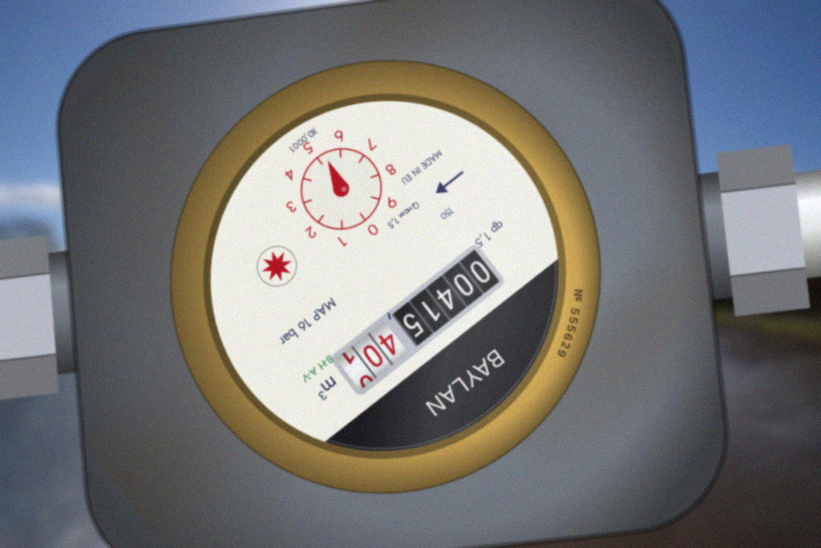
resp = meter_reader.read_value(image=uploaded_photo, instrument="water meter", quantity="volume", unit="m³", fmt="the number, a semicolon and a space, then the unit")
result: 415.4005; m³
